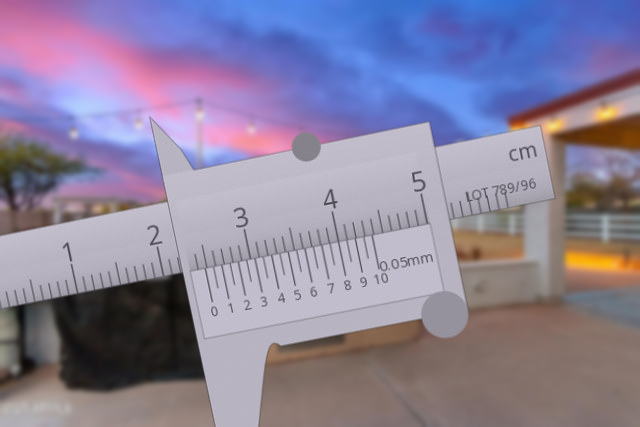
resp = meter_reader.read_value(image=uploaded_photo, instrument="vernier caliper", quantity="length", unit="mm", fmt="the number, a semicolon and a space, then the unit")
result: 24.8; mm
